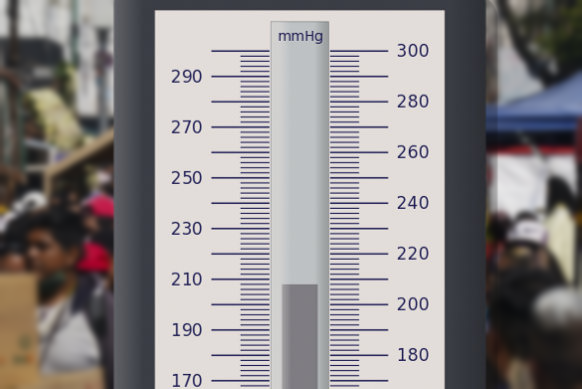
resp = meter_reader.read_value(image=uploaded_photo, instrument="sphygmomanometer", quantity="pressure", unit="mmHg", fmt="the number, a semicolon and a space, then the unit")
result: 208; mmHg
